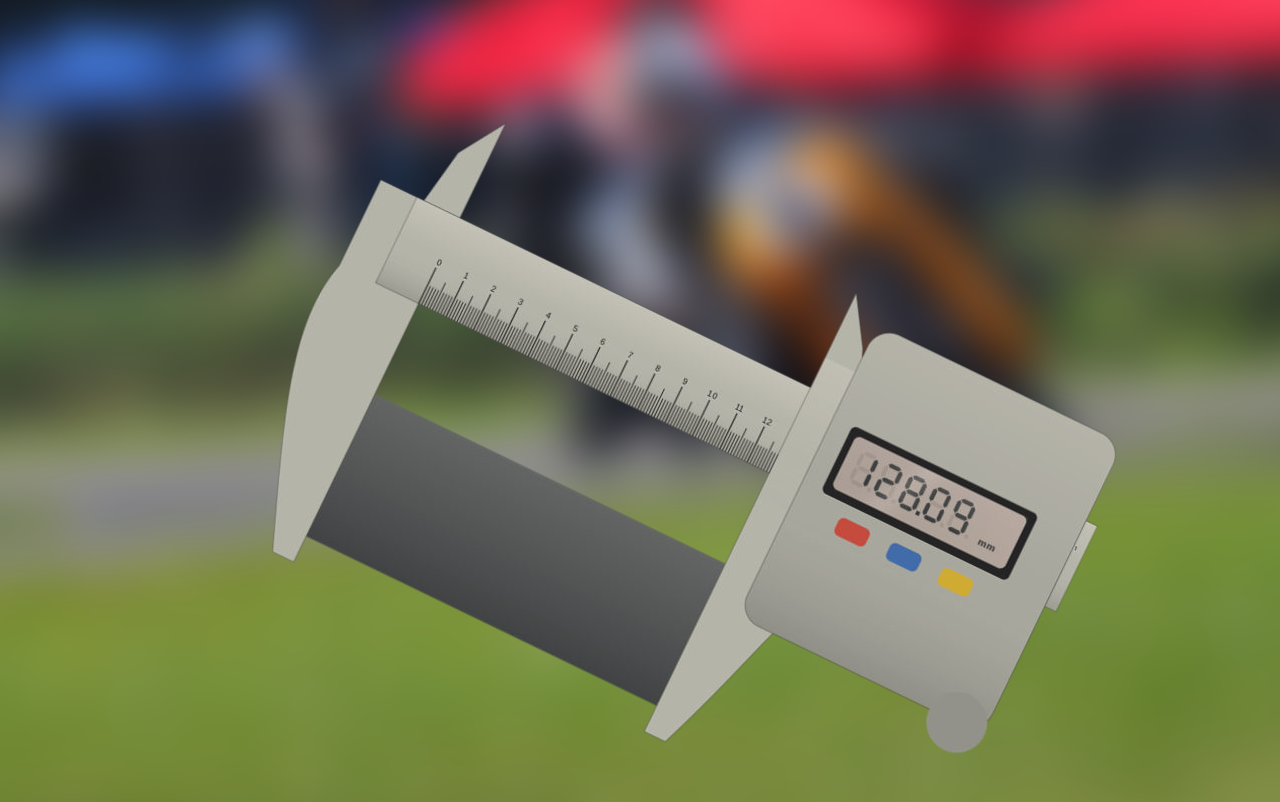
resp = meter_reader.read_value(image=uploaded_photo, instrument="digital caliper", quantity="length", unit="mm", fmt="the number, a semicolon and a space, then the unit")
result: 128.09; mm
